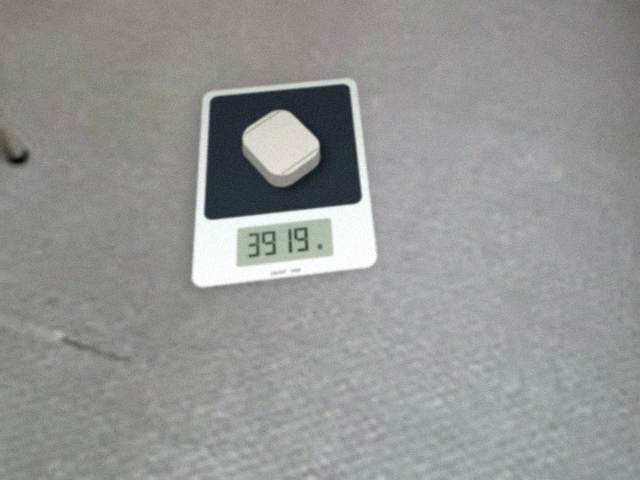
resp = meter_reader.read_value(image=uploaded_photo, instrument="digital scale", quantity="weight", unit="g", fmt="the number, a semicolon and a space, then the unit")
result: 3919; g
